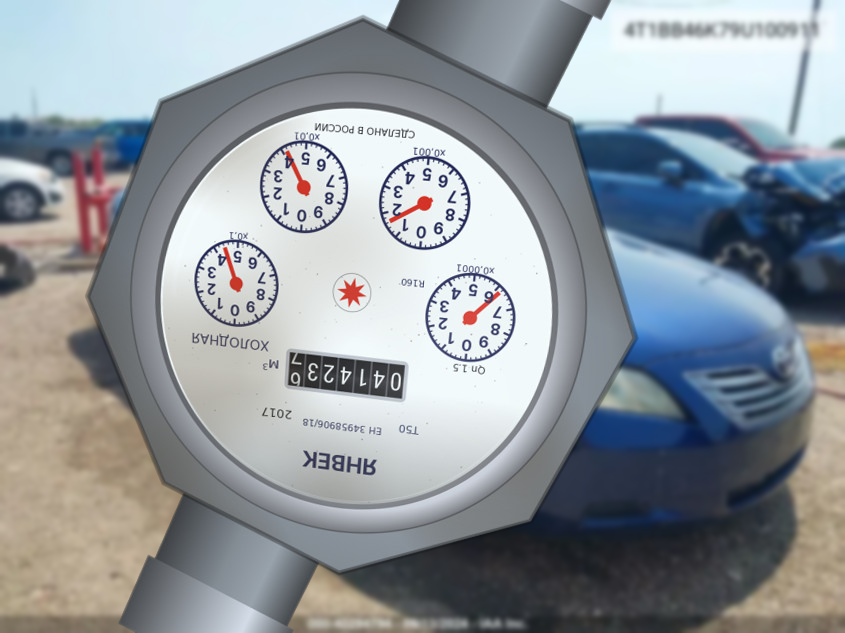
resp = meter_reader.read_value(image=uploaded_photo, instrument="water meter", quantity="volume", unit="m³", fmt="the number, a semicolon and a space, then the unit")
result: 414236.4416; m³
